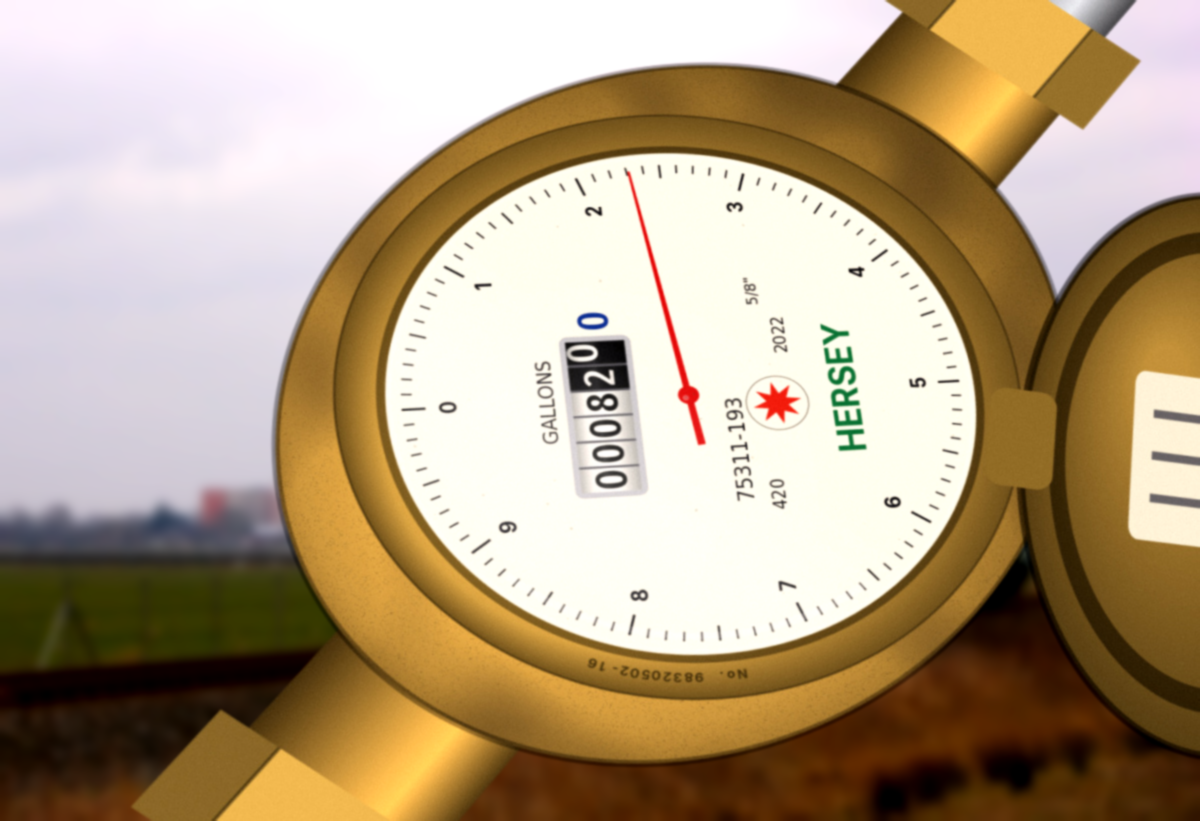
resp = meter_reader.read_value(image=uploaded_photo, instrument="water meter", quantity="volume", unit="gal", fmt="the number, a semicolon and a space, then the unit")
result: 8202.3; gal
